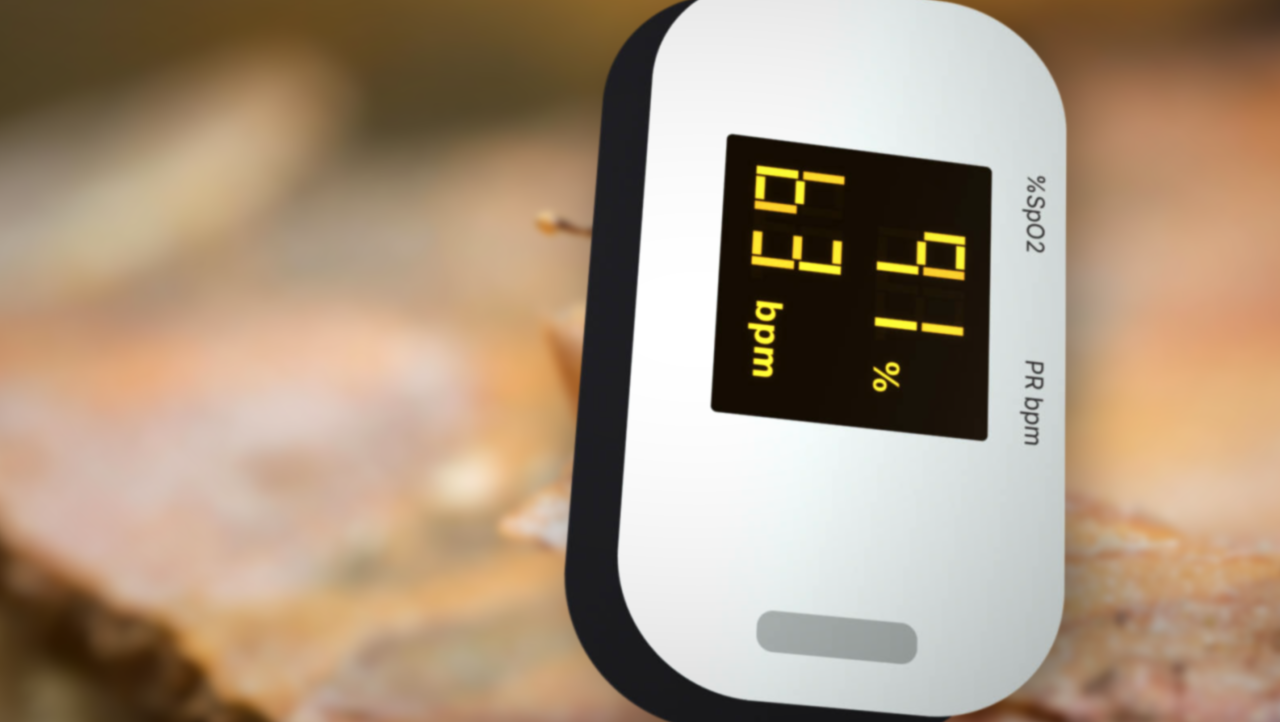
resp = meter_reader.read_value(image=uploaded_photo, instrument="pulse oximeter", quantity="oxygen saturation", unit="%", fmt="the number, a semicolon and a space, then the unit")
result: 91; %
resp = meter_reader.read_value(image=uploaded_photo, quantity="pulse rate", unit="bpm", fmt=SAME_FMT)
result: 63; bpm
